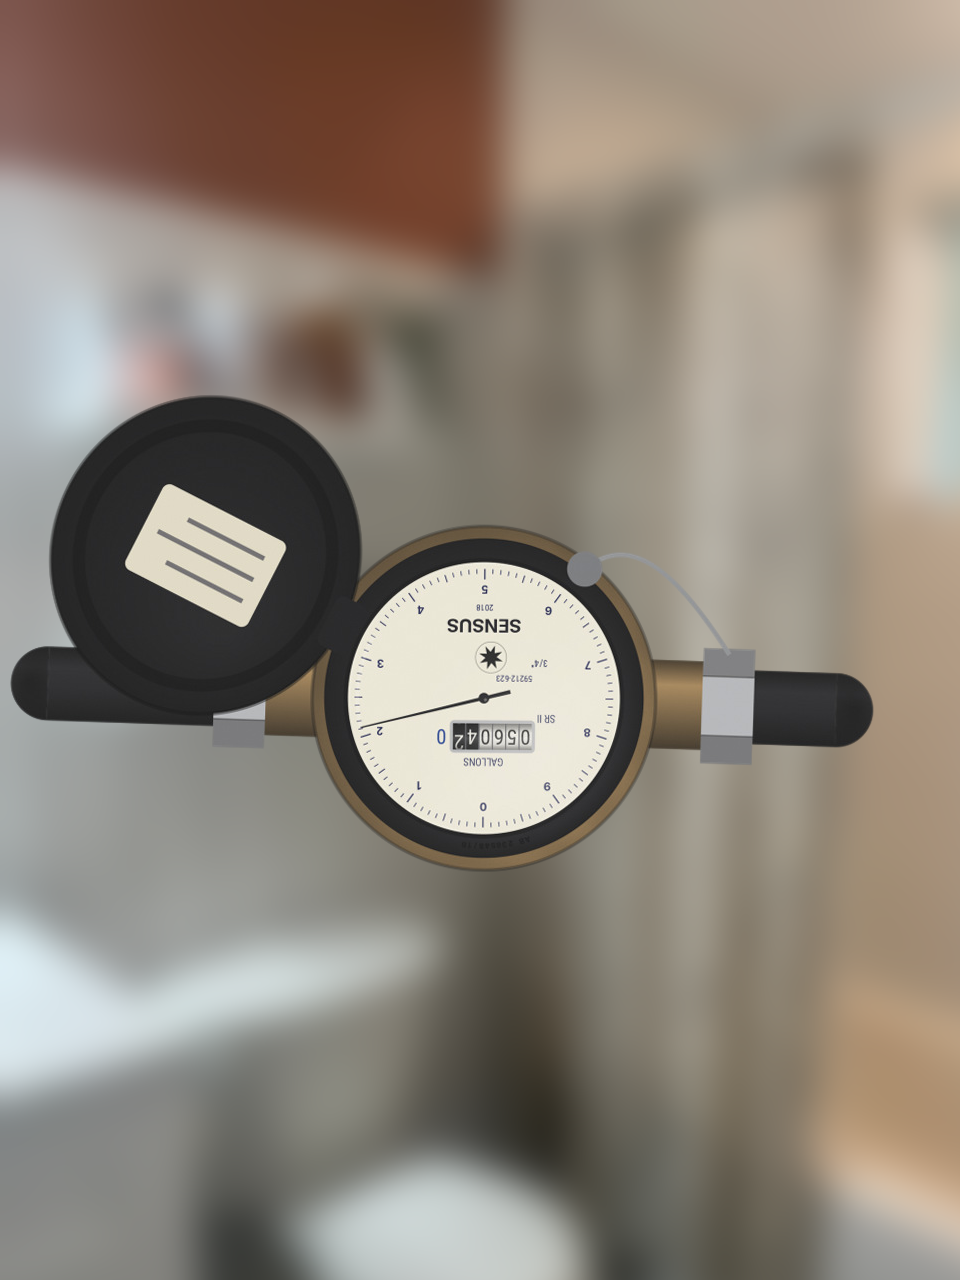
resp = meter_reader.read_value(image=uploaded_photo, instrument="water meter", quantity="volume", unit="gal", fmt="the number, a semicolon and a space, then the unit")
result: 560422.1; gal
